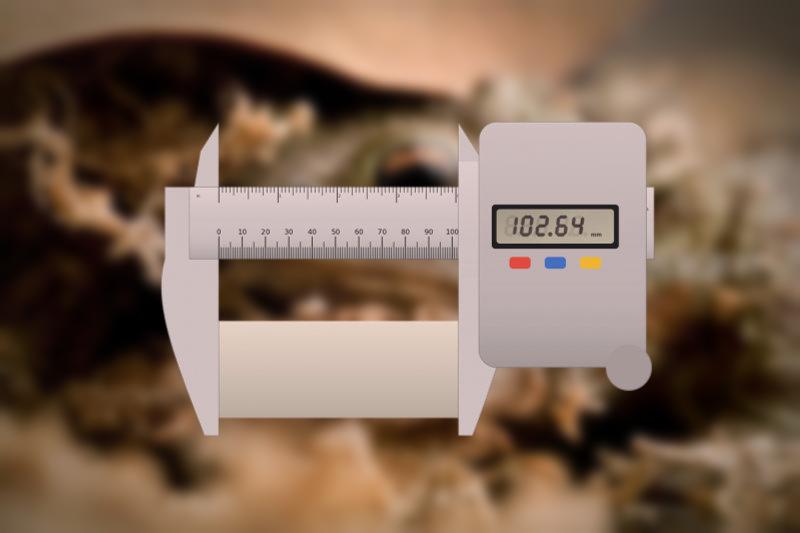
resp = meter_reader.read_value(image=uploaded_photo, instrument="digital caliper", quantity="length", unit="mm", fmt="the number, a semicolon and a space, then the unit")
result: 102.64; mm
